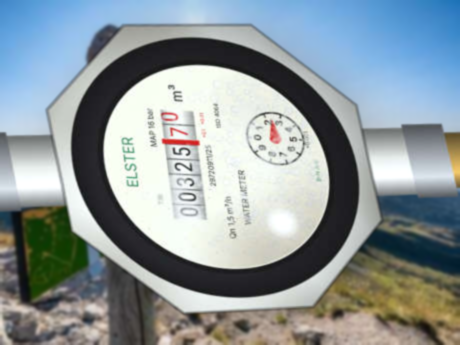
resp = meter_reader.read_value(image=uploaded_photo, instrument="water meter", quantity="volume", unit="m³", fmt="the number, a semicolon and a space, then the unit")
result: 325.702; m³
